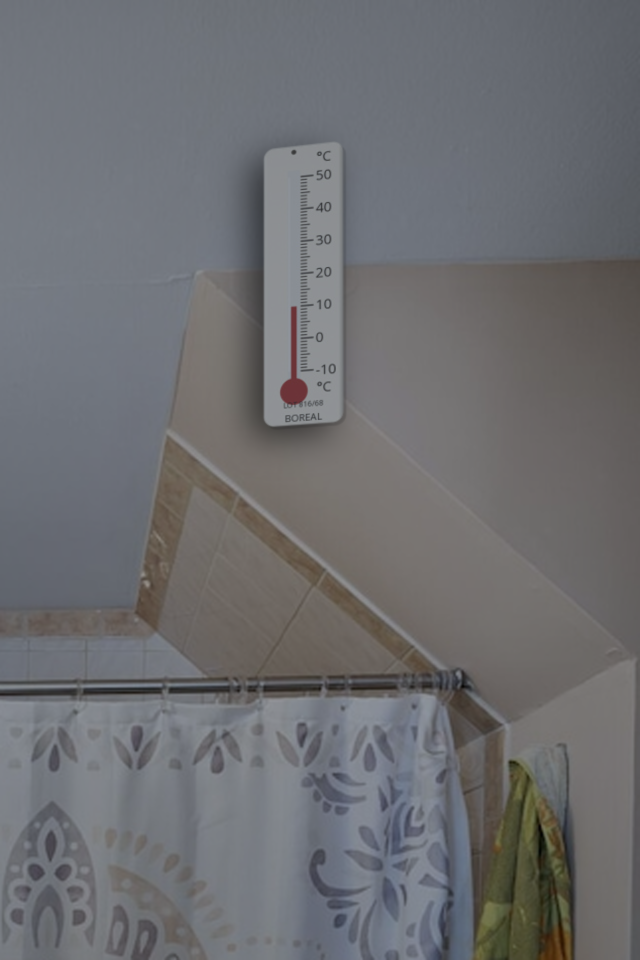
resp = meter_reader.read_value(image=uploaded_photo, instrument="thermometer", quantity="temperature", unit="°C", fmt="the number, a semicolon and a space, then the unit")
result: 10; °C
